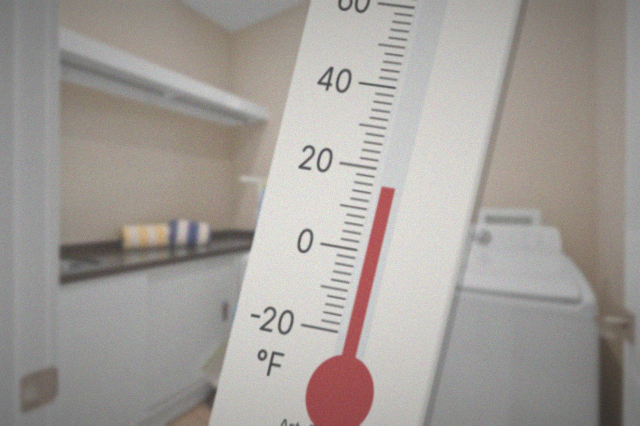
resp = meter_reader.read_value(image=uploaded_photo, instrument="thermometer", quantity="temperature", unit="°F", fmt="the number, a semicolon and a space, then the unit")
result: 16; °F
